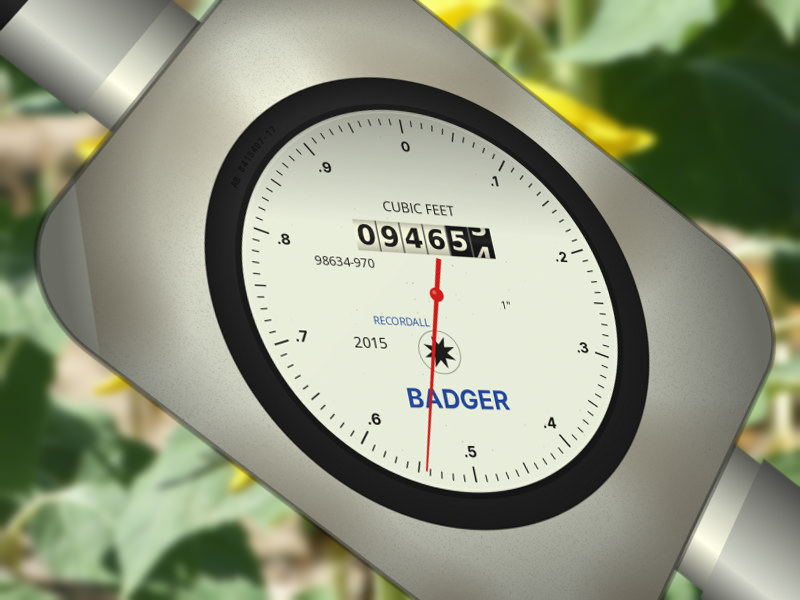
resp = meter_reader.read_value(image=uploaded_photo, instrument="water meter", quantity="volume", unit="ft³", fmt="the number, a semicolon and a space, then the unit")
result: 94653.54; ft³
